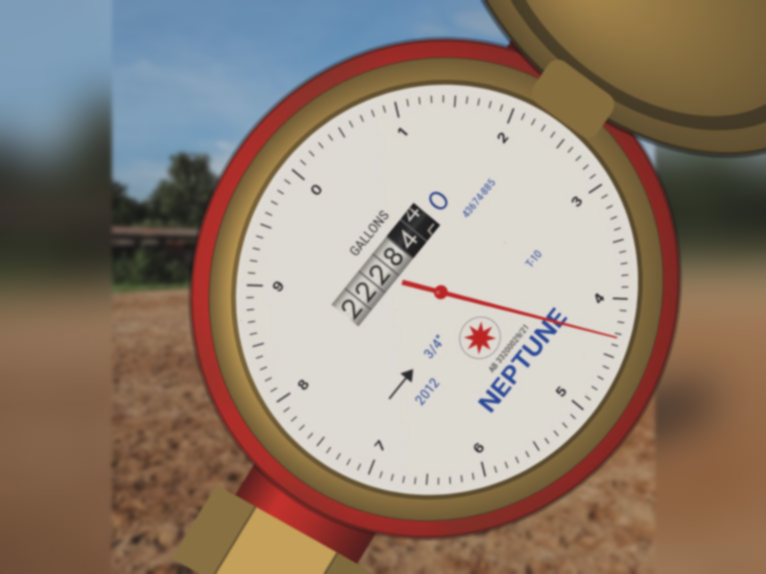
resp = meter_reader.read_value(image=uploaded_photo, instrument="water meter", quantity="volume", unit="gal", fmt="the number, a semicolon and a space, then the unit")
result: 2228444.3; gal
